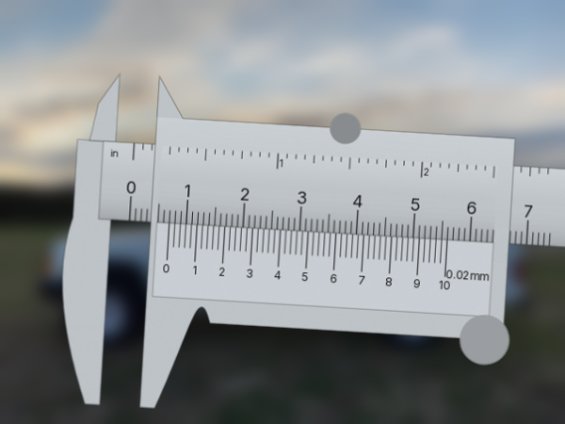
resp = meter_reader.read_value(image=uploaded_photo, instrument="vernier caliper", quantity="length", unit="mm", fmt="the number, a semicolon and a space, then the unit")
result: 7.0; mm
